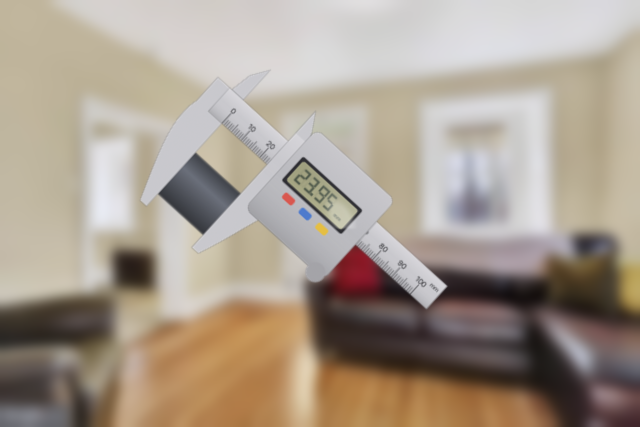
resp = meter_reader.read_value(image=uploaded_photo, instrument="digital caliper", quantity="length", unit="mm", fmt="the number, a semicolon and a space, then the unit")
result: 23.95; mm
